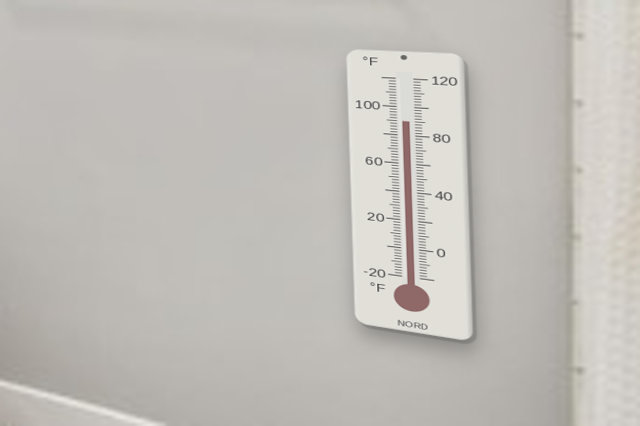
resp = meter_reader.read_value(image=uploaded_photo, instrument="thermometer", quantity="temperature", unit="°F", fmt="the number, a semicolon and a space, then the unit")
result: 90; °F
